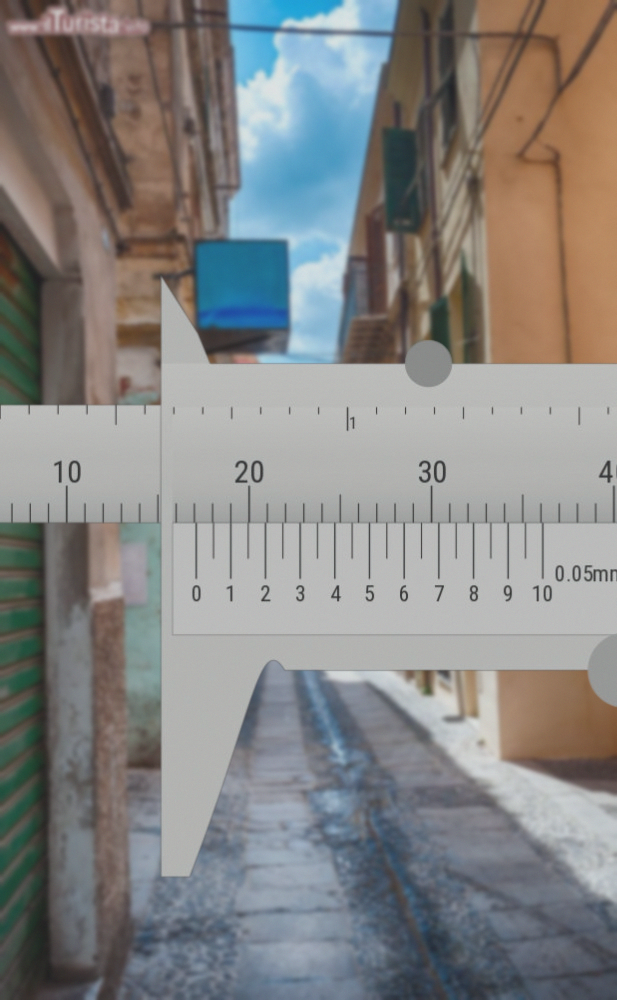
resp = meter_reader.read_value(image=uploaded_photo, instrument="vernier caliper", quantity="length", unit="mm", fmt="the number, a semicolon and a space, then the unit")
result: 17.1; mm
